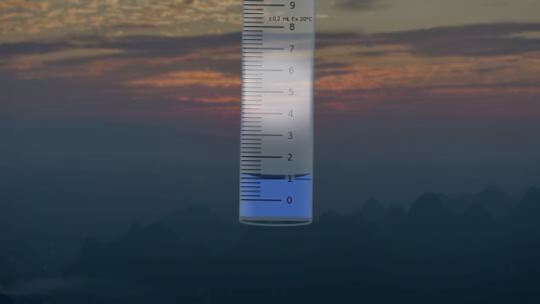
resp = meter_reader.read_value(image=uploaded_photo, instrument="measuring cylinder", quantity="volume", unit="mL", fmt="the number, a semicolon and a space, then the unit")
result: 1; mL
